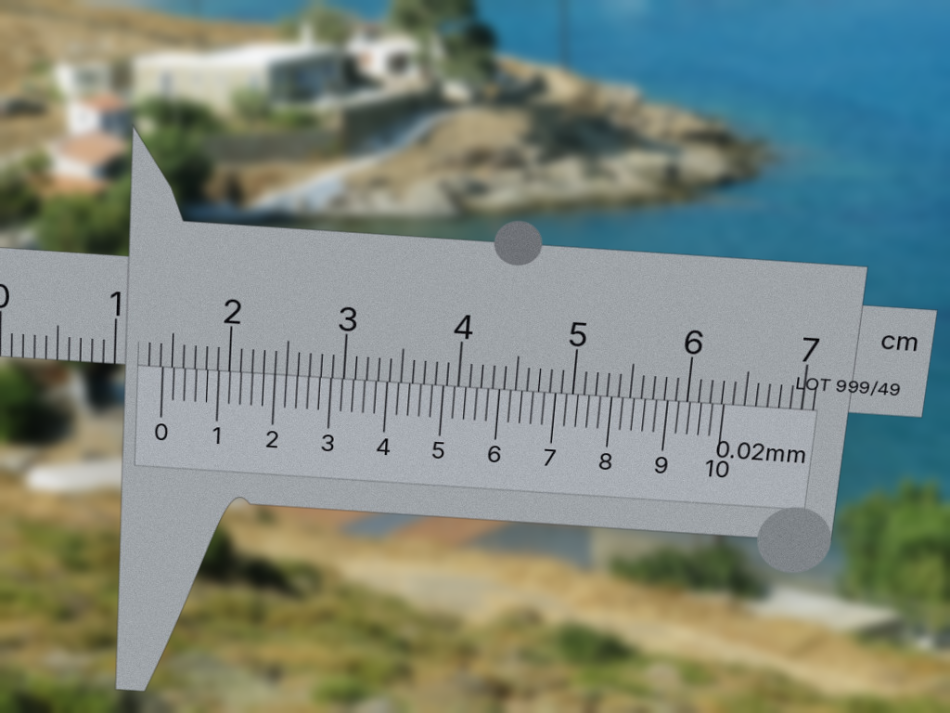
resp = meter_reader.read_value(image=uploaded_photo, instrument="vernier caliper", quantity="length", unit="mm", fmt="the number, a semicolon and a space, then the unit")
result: 14.2; mm
